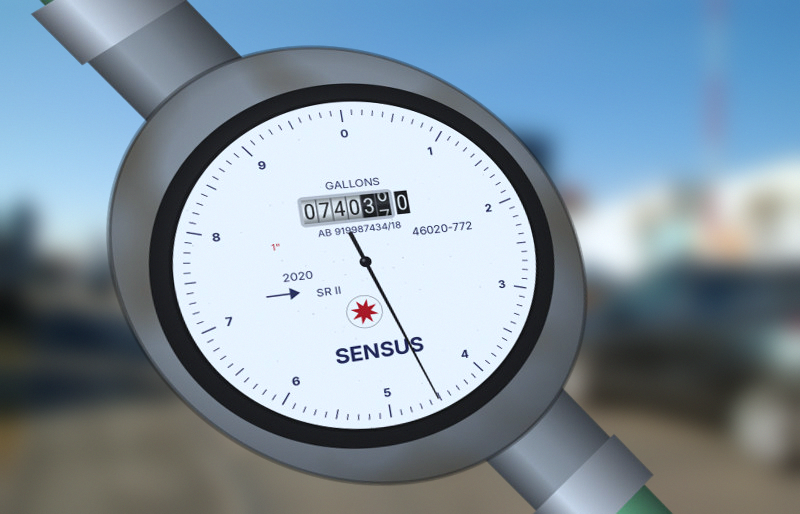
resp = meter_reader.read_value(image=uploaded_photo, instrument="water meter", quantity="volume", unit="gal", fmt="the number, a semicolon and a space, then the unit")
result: 740364.5; gal
